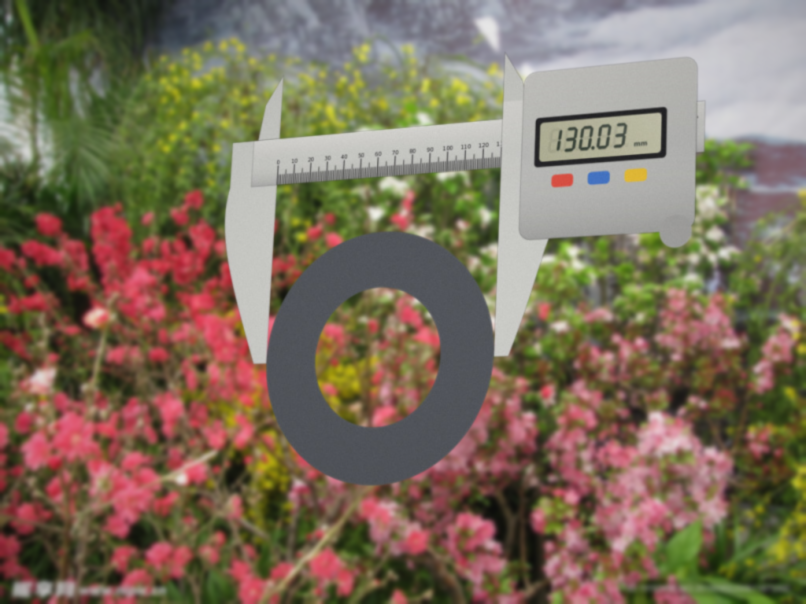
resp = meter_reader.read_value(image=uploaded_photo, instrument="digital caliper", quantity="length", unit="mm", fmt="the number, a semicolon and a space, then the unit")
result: 130.03; mm
